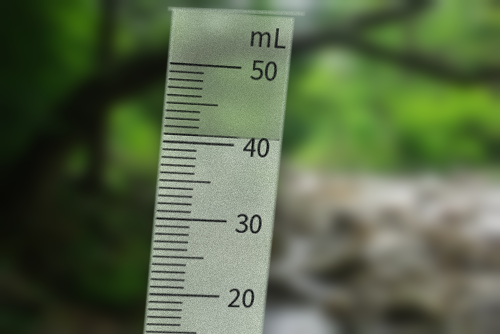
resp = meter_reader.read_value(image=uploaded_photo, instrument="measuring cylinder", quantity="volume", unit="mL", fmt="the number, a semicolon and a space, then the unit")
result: 41; mL
